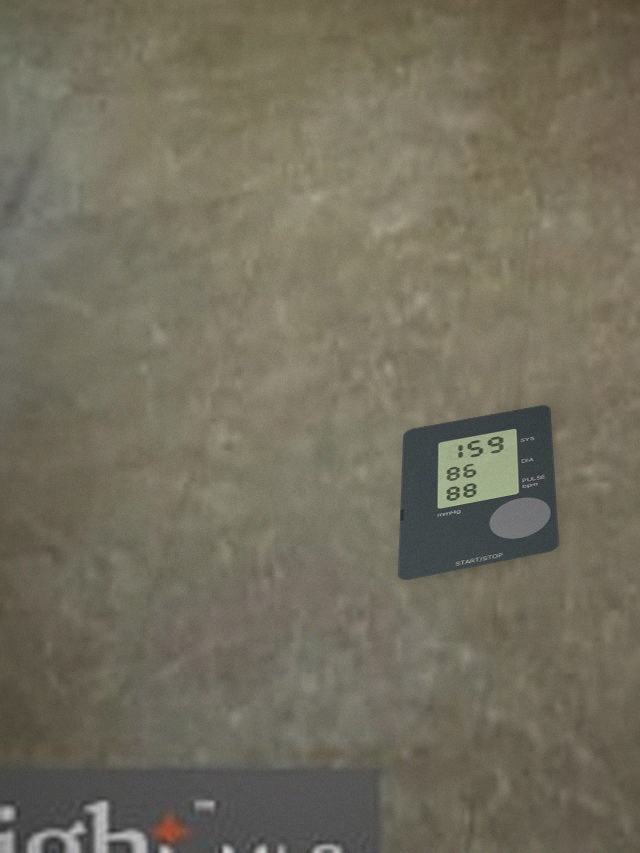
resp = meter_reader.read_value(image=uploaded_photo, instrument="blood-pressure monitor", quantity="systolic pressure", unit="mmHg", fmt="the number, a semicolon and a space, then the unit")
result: 159; mmHg
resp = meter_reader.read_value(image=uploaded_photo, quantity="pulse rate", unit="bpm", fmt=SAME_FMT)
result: 88; bpm
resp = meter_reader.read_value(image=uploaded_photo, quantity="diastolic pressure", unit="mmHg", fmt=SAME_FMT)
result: 86; mmHg
